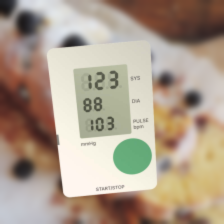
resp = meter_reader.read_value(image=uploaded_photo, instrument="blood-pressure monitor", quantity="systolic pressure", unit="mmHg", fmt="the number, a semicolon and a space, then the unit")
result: 123; mmHg
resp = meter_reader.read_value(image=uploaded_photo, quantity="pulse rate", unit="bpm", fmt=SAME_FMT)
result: 103; bpm
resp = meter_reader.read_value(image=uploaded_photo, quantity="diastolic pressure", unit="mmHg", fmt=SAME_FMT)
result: 88; mmHg
